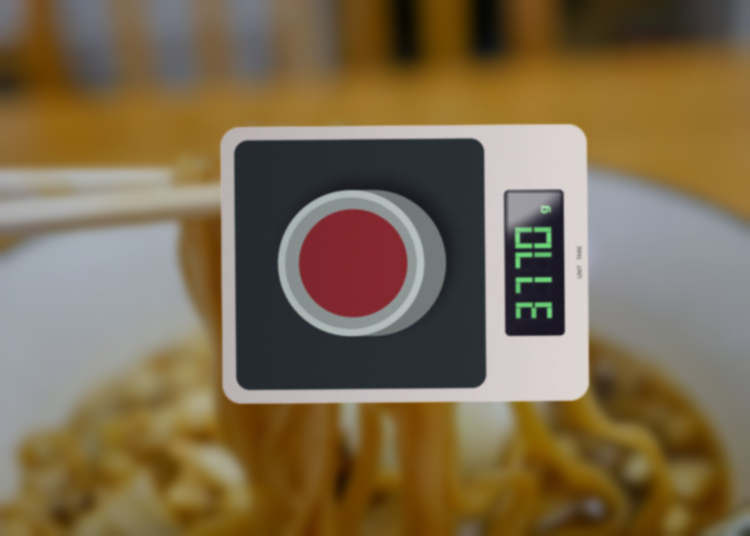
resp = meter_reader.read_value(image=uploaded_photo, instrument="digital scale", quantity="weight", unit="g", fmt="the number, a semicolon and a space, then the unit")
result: 3770; g
